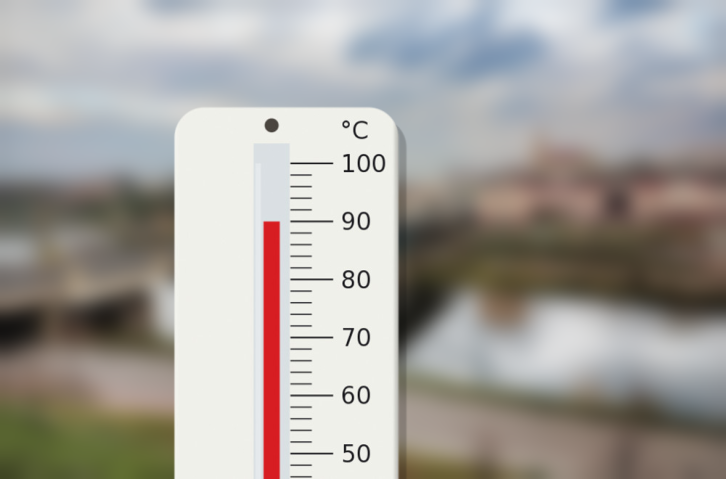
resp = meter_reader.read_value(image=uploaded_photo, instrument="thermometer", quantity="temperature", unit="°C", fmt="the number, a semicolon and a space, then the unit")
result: 90; °C
